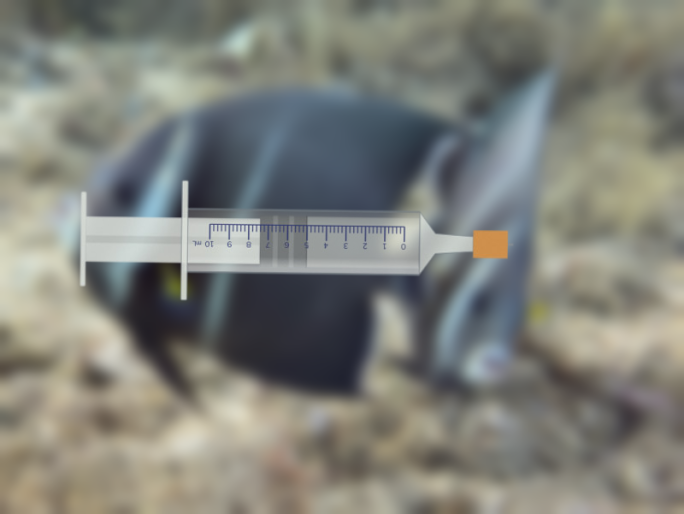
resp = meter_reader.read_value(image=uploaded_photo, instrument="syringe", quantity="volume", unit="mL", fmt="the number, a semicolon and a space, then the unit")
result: 5; mL
